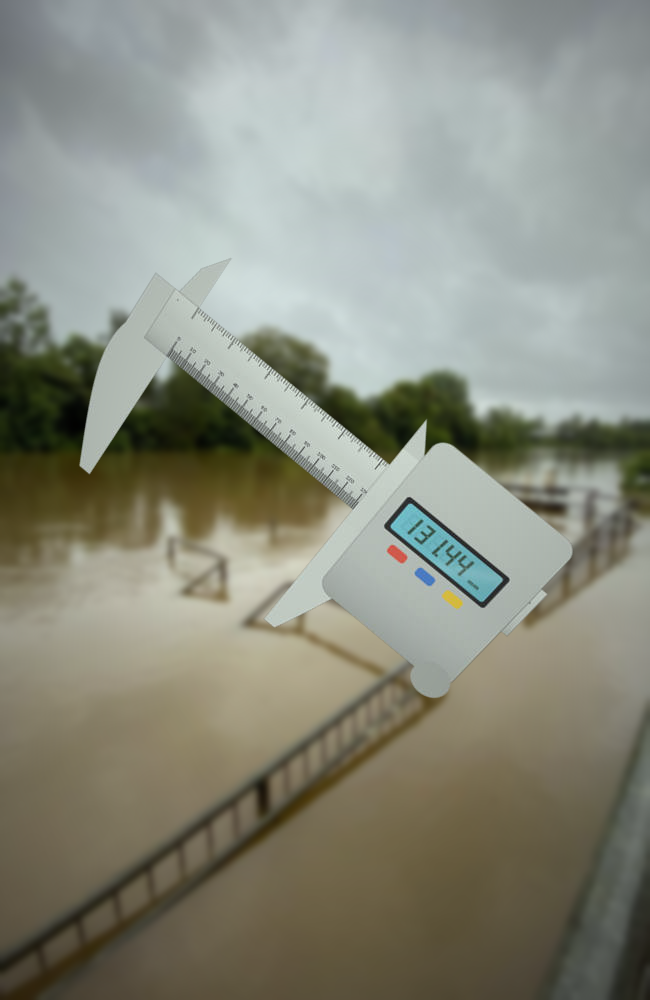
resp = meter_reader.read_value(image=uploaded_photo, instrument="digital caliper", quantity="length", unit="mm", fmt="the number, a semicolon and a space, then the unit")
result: 131.44; mm
